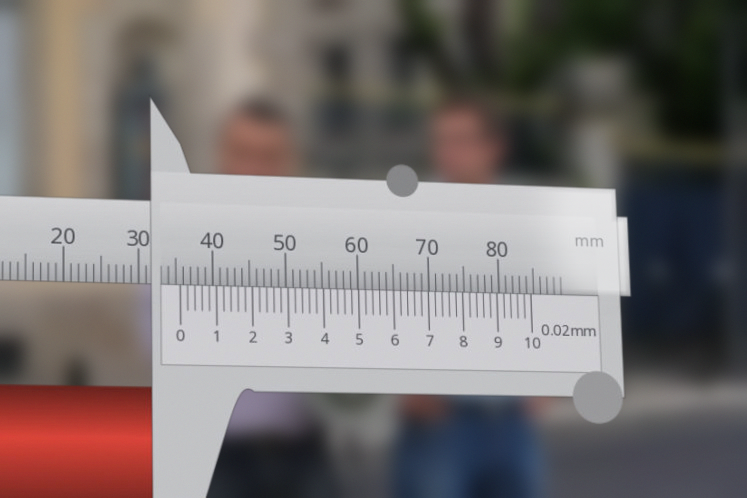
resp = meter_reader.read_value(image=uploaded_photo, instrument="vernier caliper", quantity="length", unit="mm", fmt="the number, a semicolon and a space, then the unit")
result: 35.6; mm
